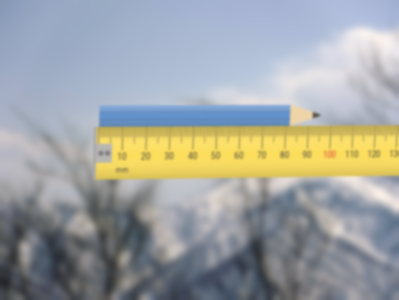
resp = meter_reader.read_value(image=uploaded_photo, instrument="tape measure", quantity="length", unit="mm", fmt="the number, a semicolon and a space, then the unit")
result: 95; mm
